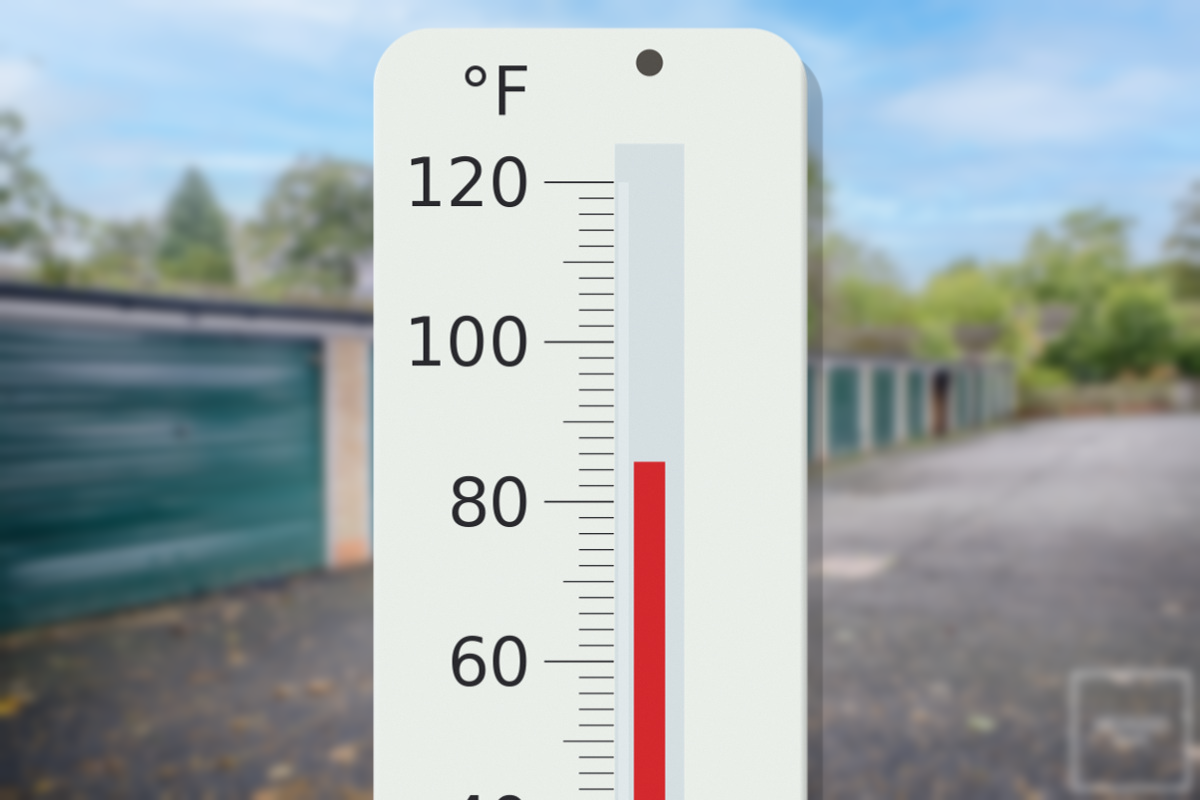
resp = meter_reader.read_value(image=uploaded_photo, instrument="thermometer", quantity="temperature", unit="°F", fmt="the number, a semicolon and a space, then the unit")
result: 85; °F
